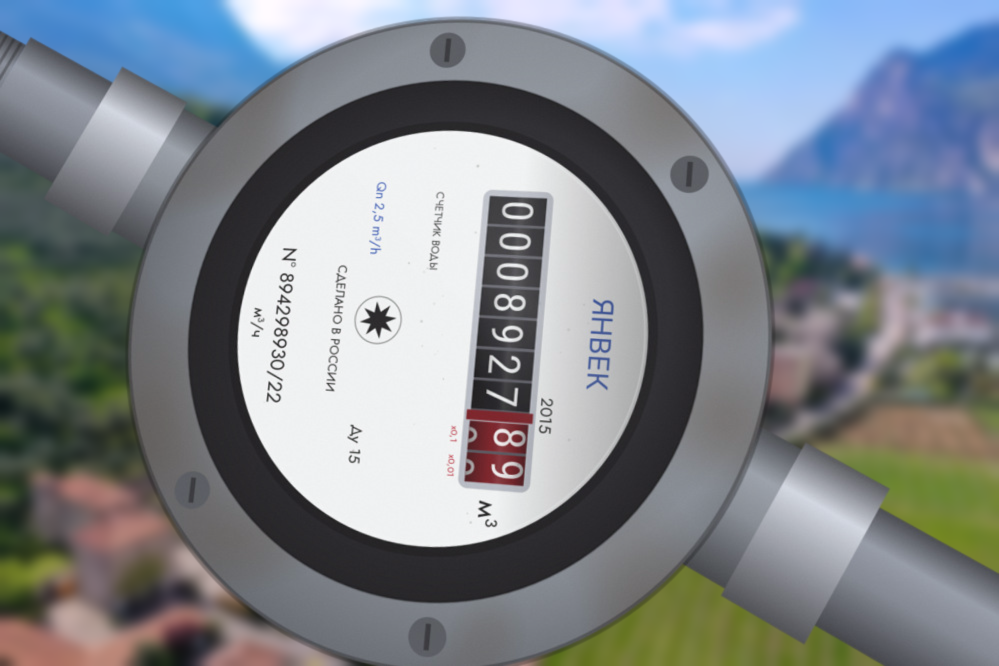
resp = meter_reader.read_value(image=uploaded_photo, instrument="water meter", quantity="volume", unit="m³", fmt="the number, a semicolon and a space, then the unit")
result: 8927.89; m³
